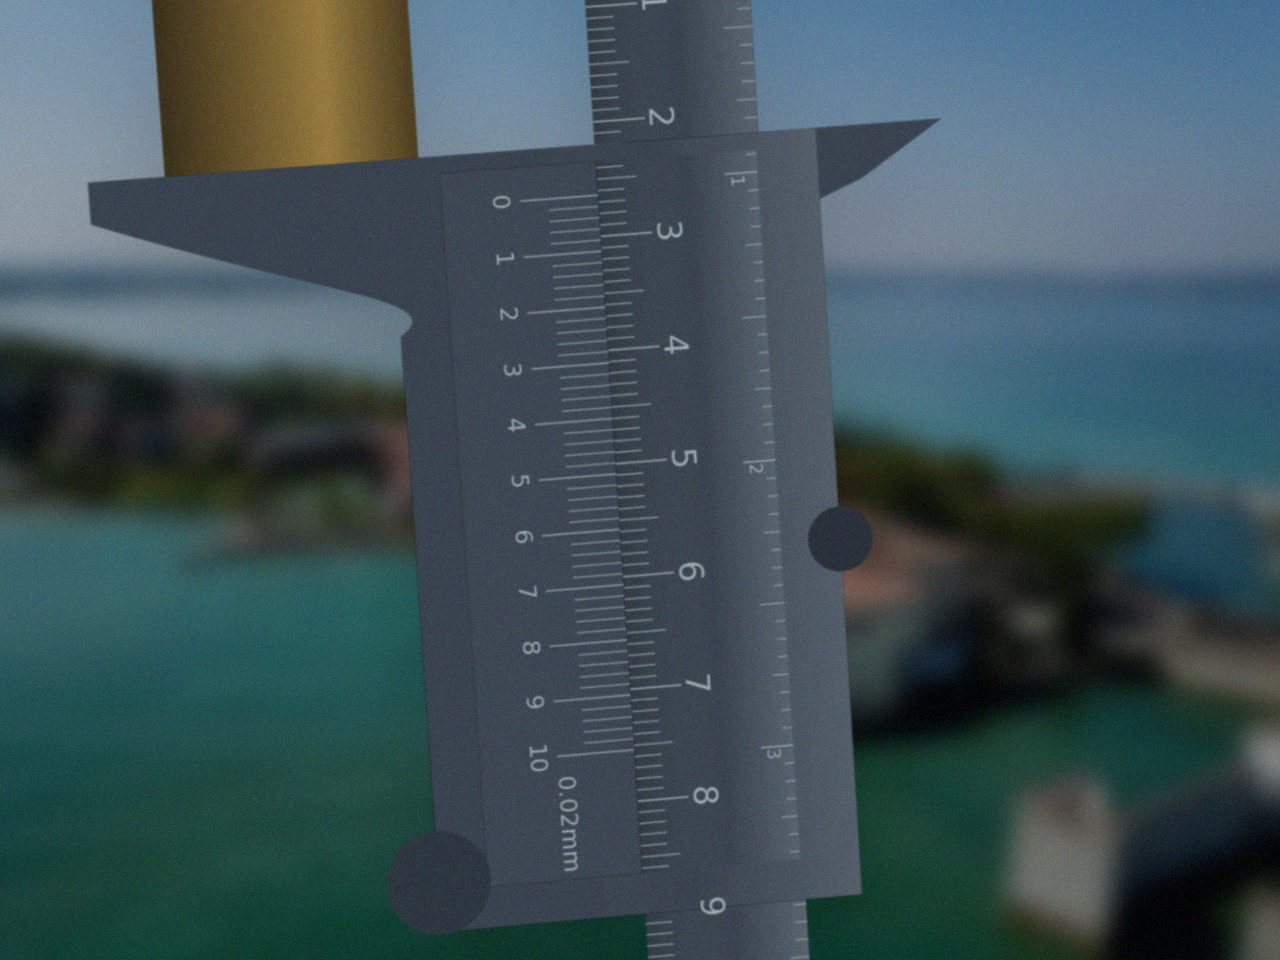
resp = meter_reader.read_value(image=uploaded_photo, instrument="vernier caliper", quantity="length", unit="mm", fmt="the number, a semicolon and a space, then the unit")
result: 26.4; mm
